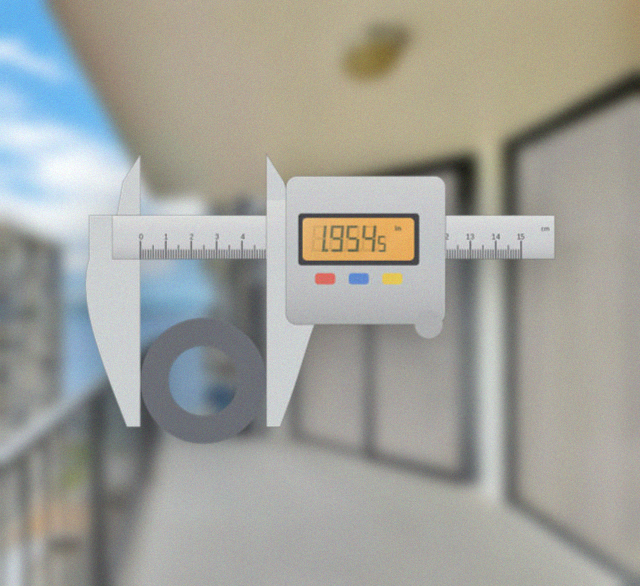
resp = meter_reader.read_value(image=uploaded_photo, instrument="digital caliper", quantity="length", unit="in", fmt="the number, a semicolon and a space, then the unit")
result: 1.9545; in
